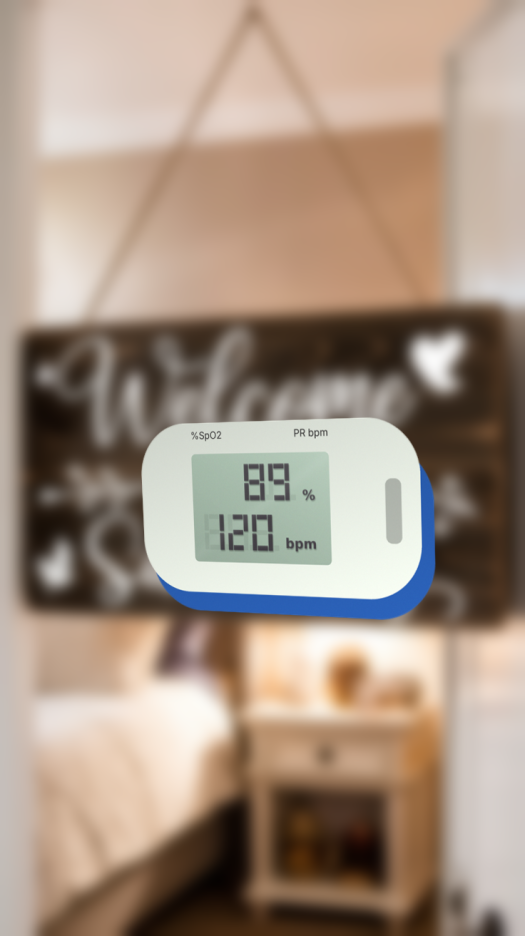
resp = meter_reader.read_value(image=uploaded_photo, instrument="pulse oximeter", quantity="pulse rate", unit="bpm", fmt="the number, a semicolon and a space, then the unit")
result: 120; bpm
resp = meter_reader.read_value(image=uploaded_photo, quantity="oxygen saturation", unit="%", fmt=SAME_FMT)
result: 89; %
